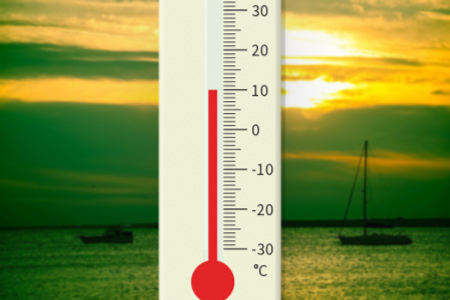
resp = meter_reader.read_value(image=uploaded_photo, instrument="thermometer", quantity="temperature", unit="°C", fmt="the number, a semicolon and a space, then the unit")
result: 10; °C
